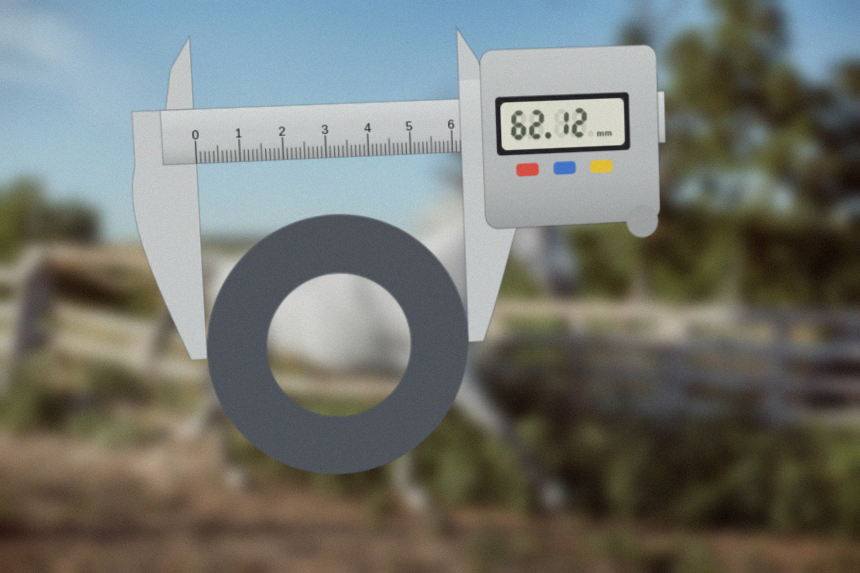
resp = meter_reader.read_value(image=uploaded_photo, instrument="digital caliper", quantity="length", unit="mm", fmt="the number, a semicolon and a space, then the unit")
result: 62.12; mm
